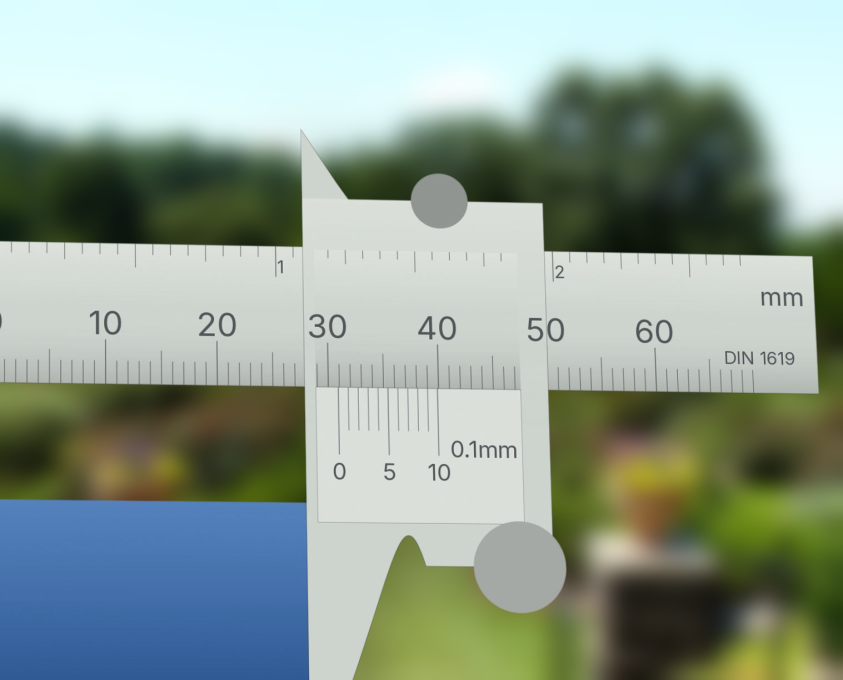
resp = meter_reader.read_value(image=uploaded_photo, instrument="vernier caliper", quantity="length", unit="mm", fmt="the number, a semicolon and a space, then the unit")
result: 30.9; mm
